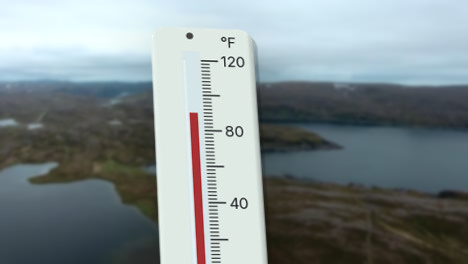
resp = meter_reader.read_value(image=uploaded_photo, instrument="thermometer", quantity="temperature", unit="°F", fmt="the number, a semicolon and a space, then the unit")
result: 90; °F
